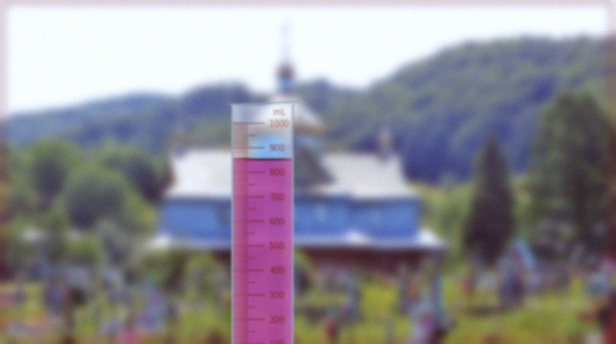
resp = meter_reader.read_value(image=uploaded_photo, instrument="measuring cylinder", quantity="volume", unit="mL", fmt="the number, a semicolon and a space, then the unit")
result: 850; mL
